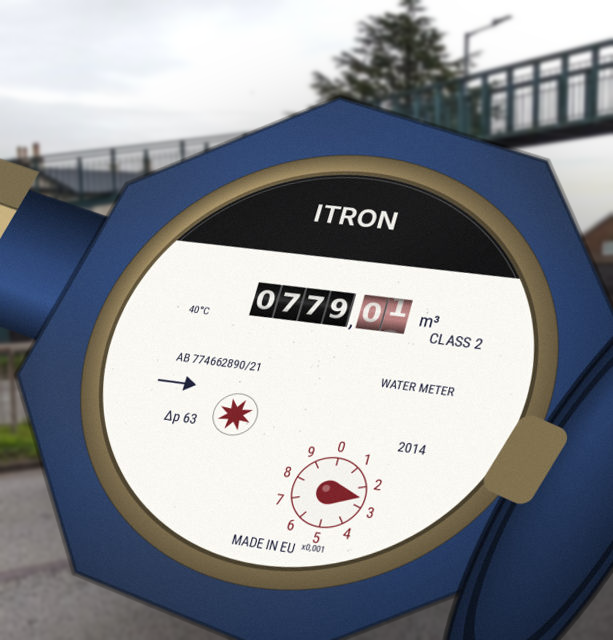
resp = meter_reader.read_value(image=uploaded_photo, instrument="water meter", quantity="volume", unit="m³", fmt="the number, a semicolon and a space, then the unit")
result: 779.012; m³
